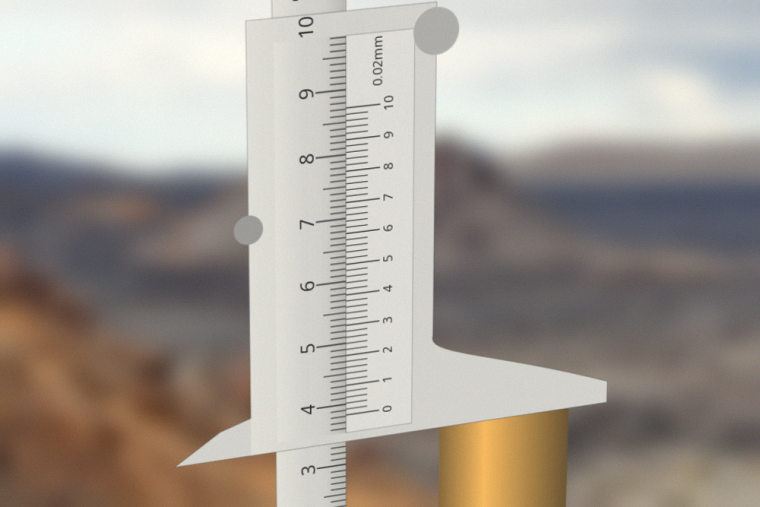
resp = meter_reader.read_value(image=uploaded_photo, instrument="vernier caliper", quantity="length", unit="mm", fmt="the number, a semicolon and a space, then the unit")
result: 38.2; mm
